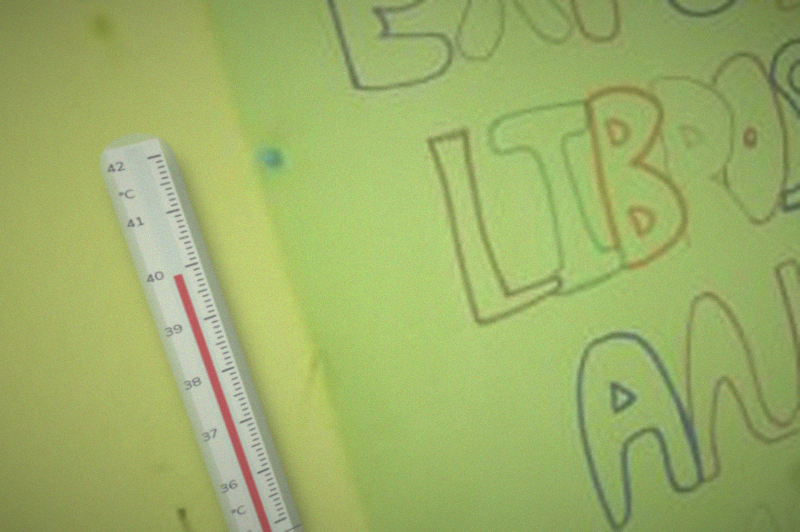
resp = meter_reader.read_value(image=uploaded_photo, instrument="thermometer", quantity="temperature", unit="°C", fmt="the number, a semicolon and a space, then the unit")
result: 39.9; °C
